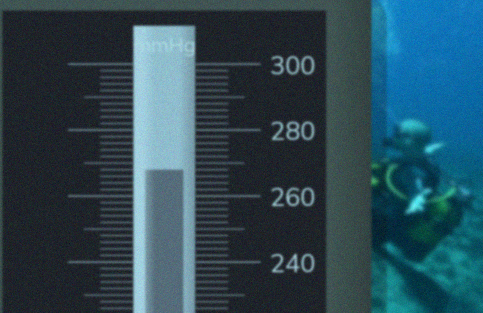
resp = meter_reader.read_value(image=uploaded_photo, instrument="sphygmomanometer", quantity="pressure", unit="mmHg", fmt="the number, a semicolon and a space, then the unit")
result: 268; mmHg
